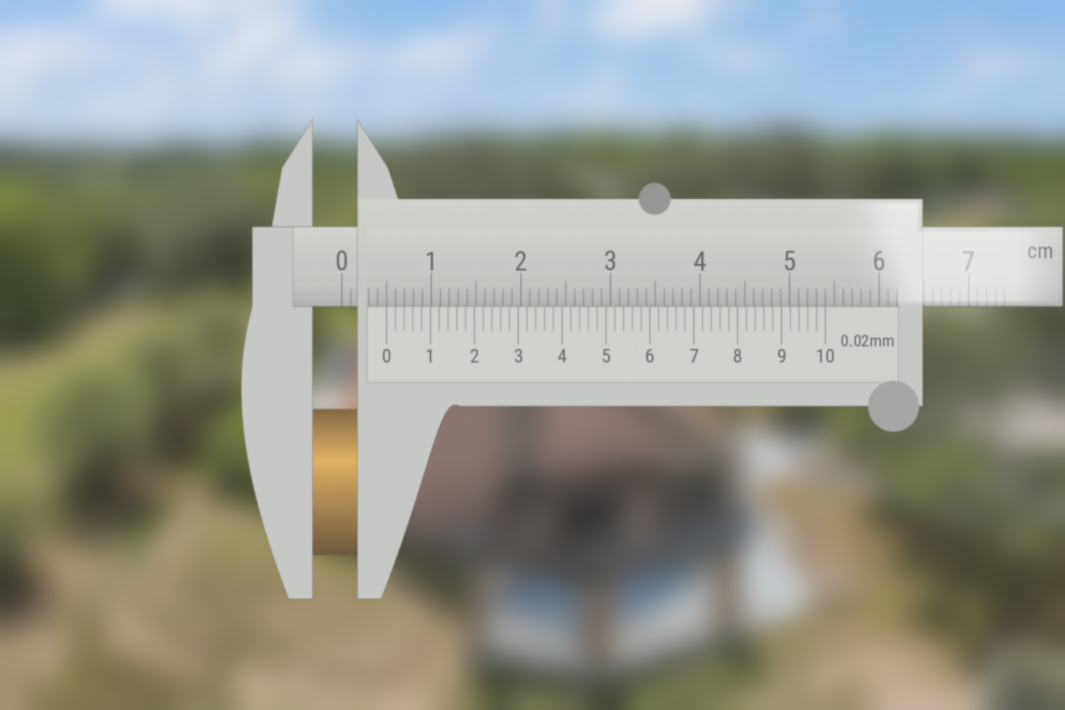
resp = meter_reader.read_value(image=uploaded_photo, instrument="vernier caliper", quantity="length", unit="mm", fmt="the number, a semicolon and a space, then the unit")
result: 5.0; mm
